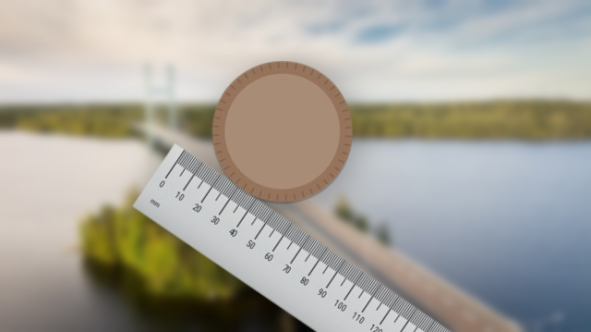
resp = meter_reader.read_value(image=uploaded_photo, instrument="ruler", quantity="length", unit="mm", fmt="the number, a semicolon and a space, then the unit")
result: 65; mm
